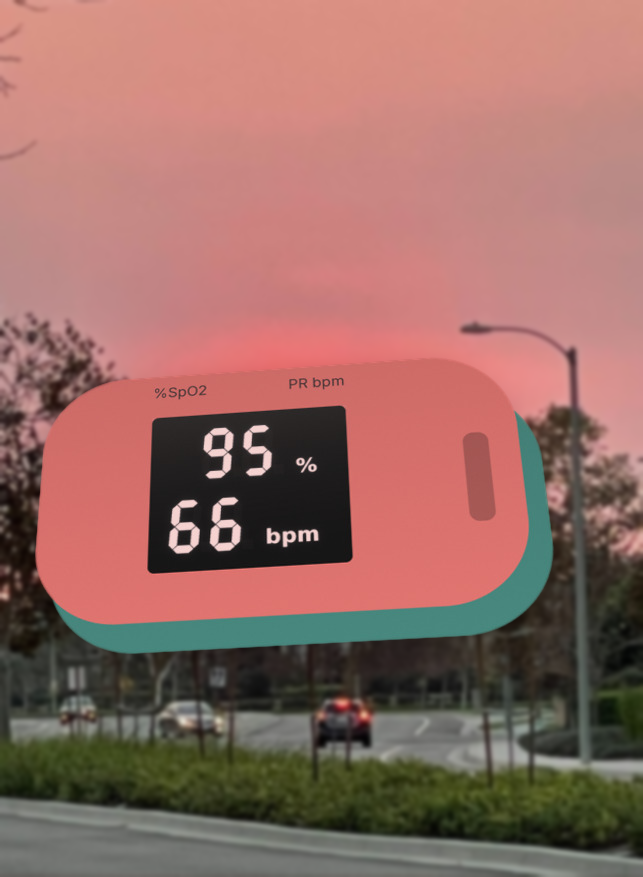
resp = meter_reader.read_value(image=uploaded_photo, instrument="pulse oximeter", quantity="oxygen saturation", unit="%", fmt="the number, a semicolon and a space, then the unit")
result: 95; %
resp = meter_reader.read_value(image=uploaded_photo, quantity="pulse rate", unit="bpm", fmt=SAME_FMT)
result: 66; bpm
